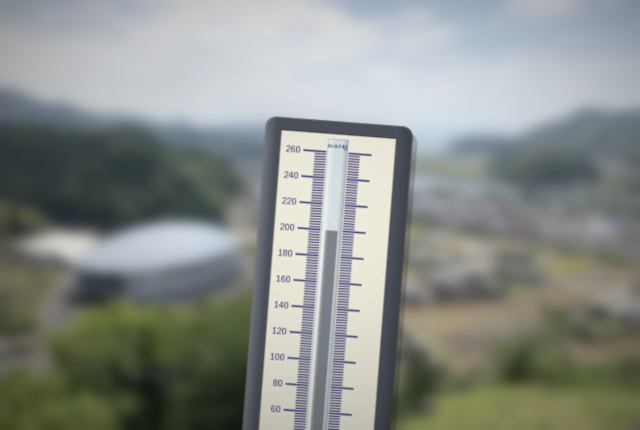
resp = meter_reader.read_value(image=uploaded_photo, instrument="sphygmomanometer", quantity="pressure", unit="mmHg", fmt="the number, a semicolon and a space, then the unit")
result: 200; mmHg
